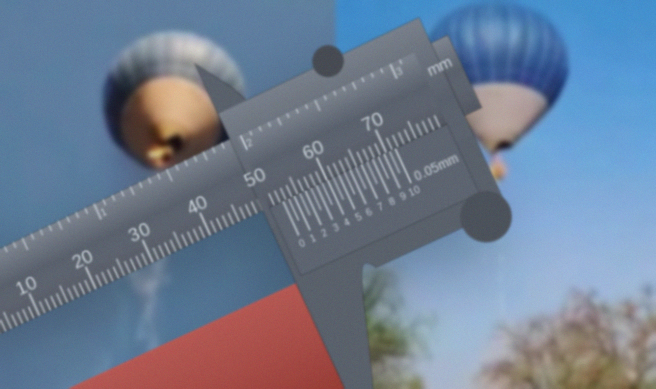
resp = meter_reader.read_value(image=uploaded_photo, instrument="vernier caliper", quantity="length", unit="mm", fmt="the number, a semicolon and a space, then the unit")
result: 52.5; mm
